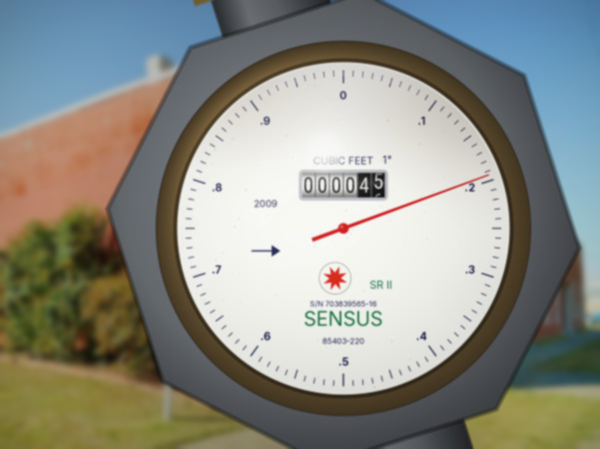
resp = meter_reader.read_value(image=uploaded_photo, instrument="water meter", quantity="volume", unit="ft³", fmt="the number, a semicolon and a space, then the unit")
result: 45.19; ft³
